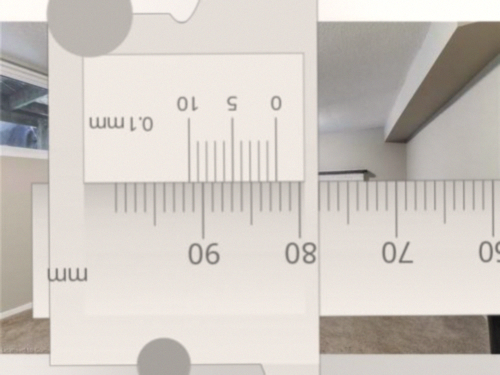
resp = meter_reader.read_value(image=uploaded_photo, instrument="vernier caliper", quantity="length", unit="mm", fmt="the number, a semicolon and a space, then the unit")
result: 82.4; mm
